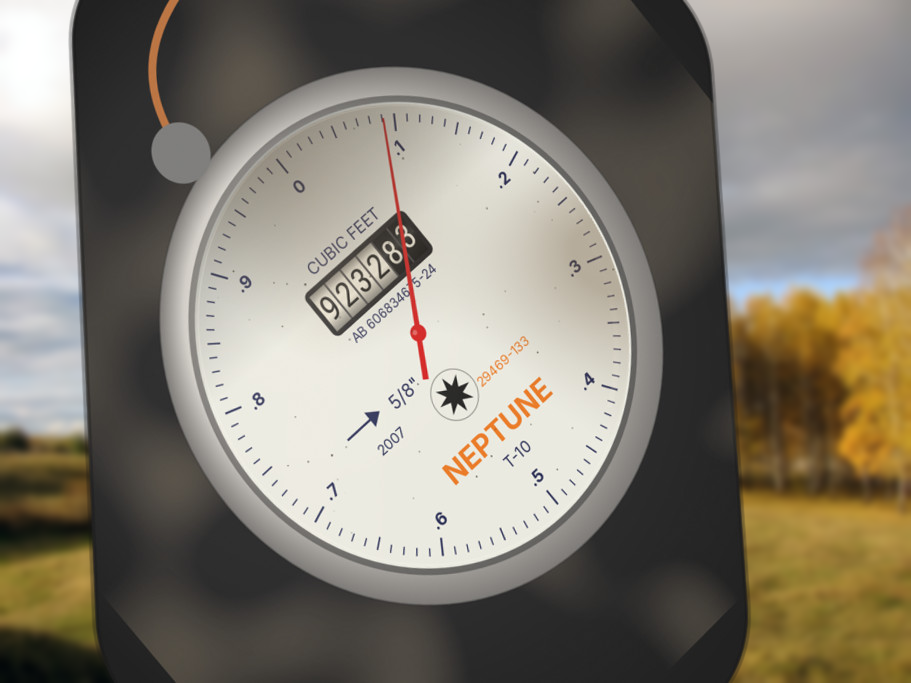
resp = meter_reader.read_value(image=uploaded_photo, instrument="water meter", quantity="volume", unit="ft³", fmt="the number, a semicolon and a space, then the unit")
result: 923283.09; ft³
